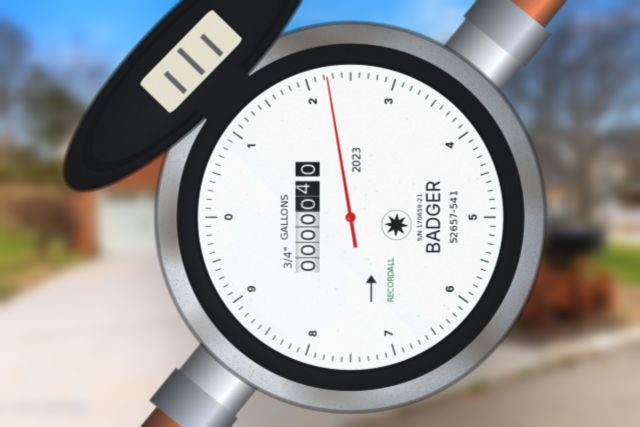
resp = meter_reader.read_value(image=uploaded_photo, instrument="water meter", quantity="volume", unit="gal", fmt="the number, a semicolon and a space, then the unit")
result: 42.2; gal
